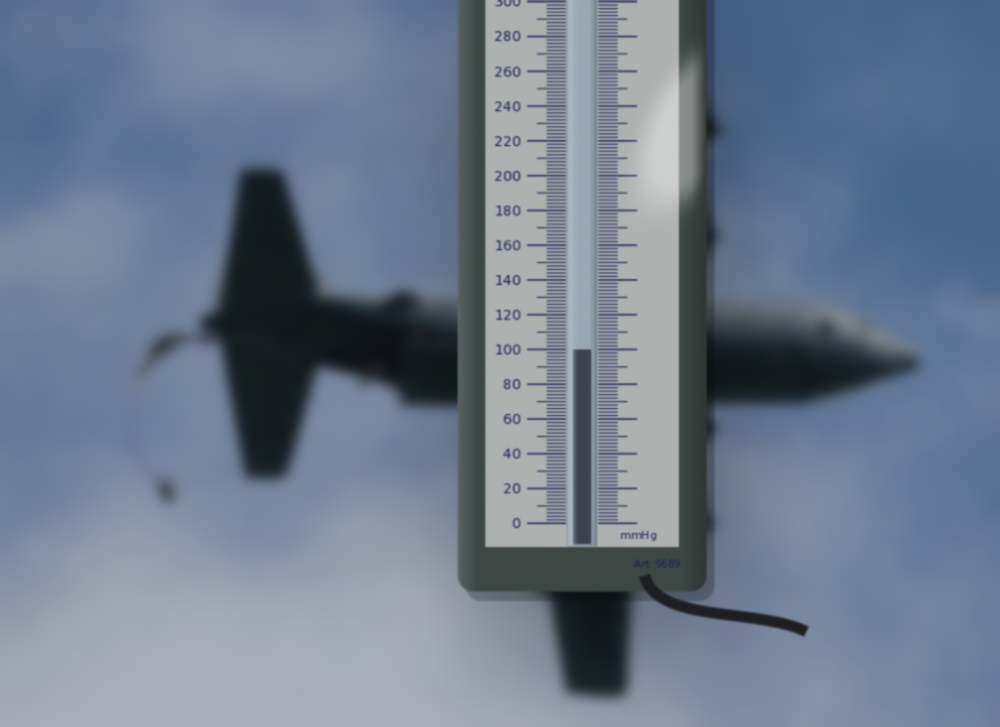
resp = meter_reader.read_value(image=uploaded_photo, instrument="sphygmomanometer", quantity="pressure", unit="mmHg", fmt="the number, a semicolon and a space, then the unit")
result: 100; mmHg
